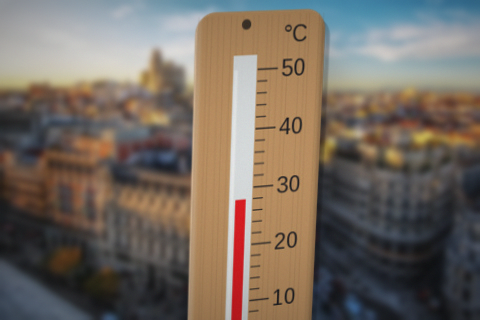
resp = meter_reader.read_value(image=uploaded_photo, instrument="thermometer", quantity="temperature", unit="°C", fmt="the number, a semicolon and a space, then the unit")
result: 28; °C
